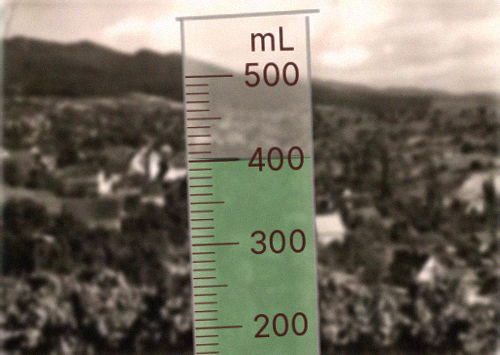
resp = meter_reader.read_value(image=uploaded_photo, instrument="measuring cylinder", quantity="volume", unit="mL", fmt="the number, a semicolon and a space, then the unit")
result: 400; mL
